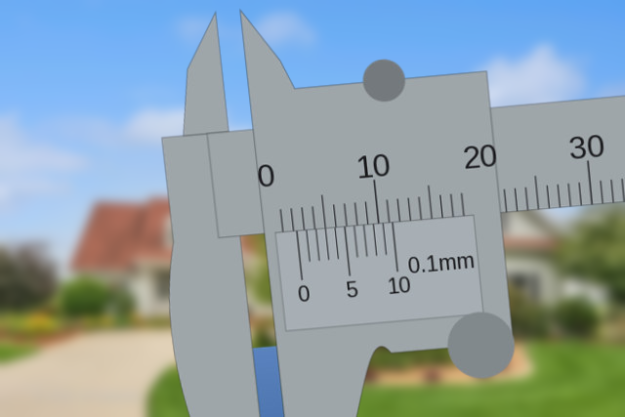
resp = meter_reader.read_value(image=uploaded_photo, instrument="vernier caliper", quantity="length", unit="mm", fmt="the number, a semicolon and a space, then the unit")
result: 2.3; mm
